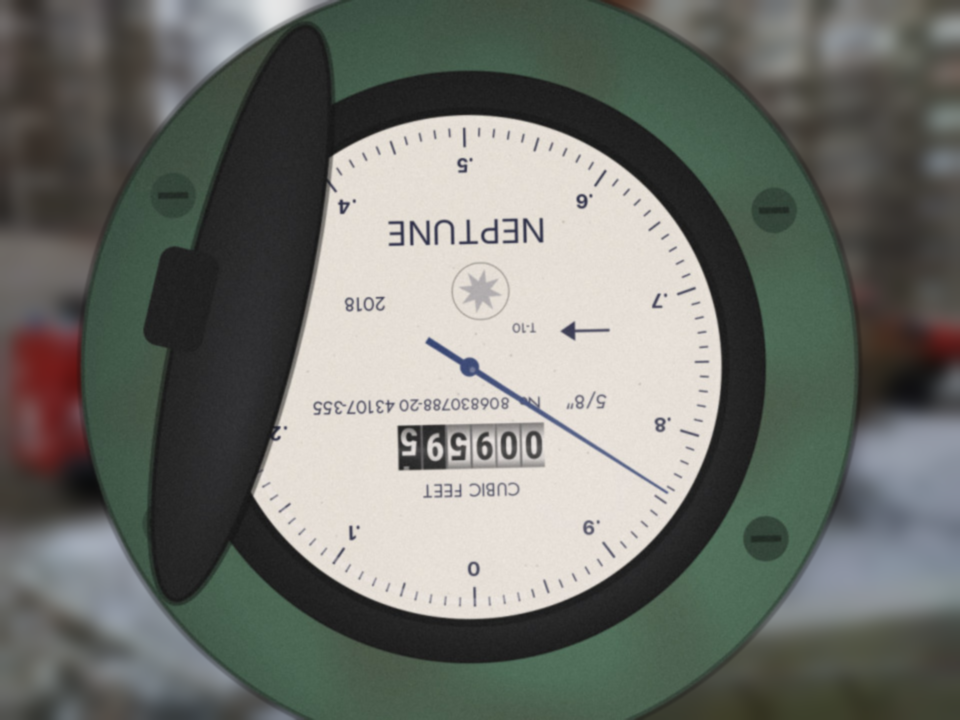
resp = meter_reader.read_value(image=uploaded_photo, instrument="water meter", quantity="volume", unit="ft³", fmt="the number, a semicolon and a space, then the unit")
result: 9594.84; ft³
